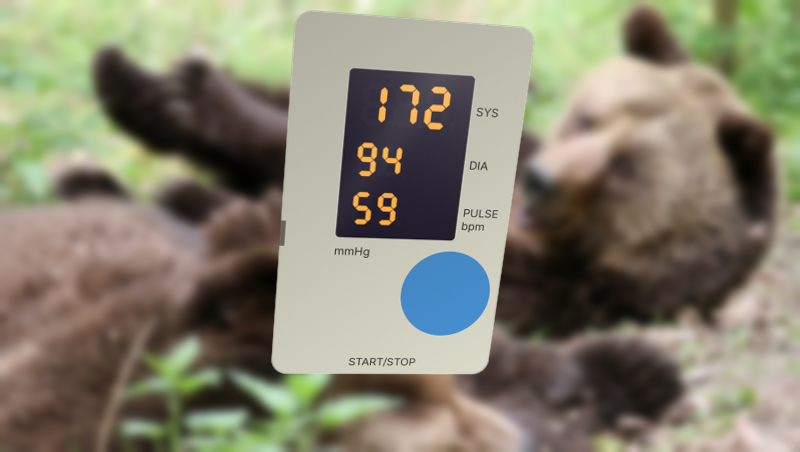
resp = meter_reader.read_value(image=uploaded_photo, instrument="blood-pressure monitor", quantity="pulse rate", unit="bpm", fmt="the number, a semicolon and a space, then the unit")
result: 59; bpm
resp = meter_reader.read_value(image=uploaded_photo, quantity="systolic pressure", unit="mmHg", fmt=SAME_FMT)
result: 172; mmHg
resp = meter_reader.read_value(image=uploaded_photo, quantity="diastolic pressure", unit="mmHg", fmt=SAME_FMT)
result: 94; mmHg
